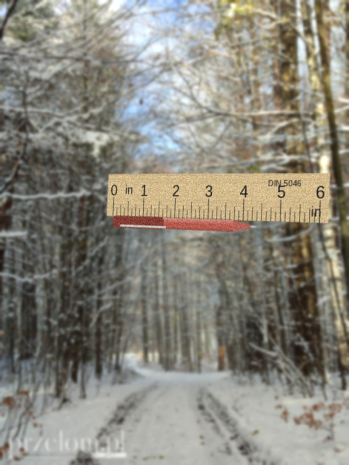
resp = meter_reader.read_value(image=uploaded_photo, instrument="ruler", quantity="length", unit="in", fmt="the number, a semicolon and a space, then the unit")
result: 4.375; in
